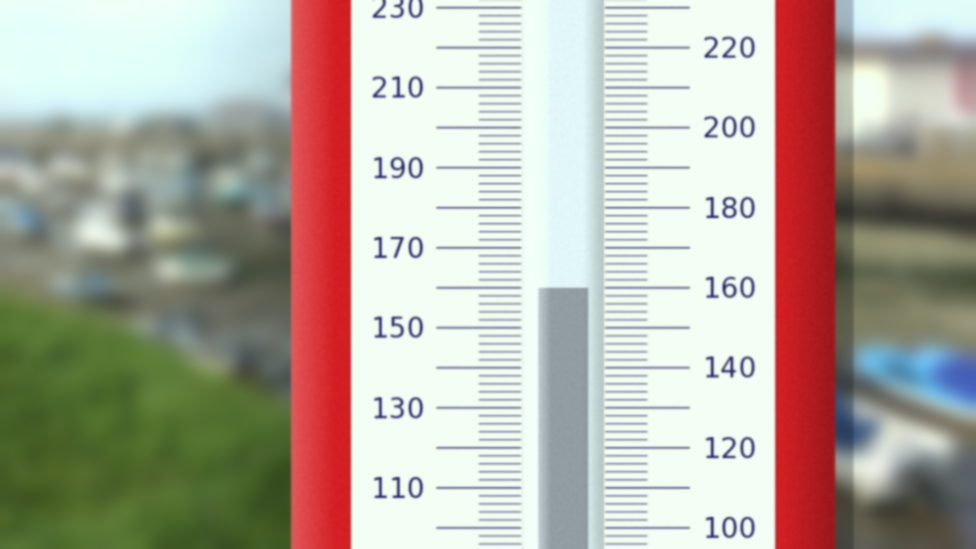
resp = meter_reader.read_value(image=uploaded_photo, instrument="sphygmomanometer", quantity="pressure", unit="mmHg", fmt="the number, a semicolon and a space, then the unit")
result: 160; mmHg
